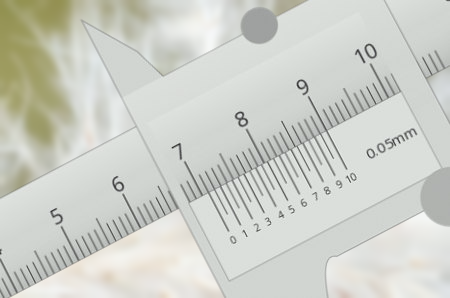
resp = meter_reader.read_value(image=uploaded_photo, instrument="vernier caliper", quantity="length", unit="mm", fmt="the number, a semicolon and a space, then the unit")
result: 71.0; mm
